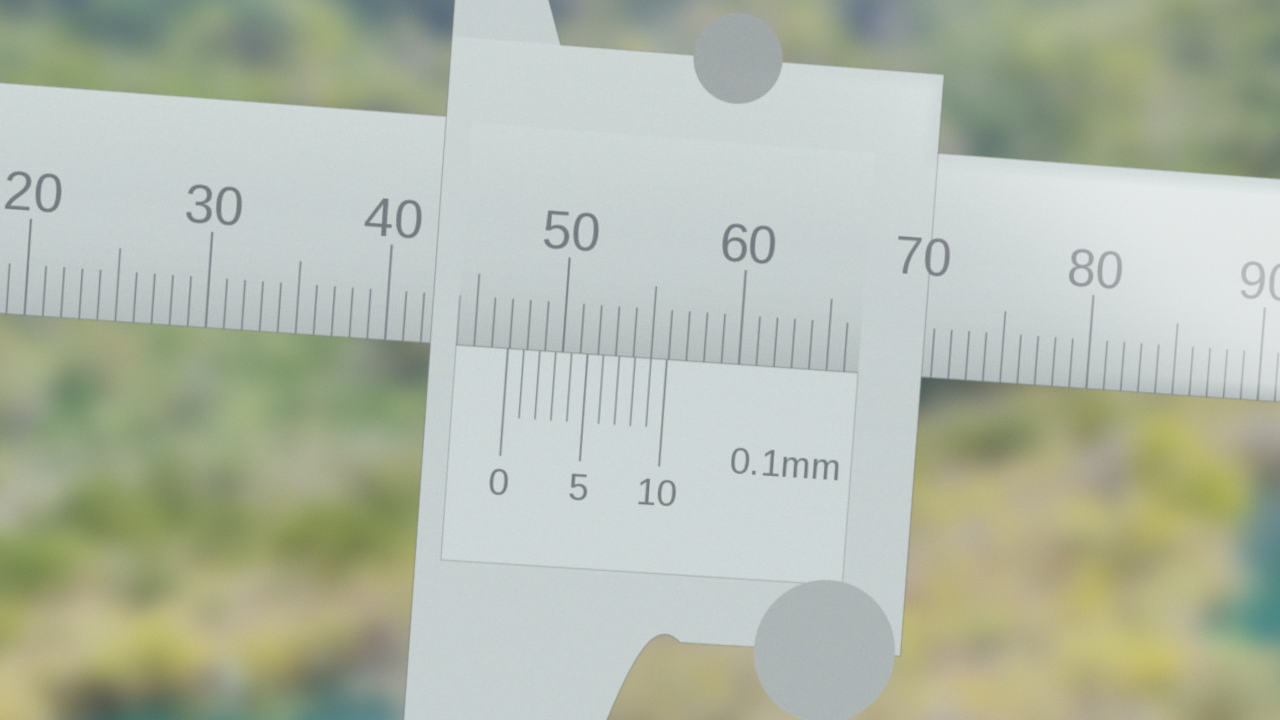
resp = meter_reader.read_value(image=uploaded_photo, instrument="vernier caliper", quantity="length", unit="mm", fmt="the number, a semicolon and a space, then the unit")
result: 46.9; mm
